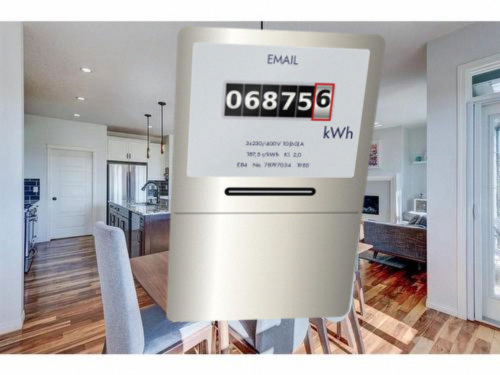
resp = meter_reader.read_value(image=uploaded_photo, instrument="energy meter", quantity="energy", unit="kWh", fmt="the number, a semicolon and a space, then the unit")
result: 6875.6; kWh
